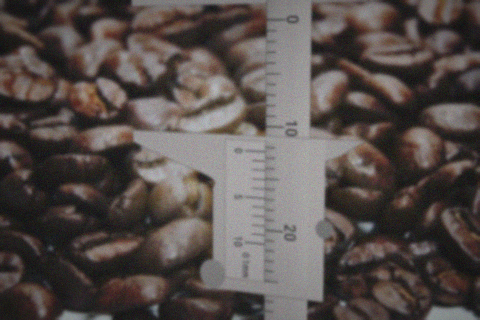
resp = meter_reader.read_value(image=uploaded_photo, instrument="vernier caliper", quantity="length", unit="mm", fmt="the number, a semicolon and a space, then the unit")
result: 12.4; mm
